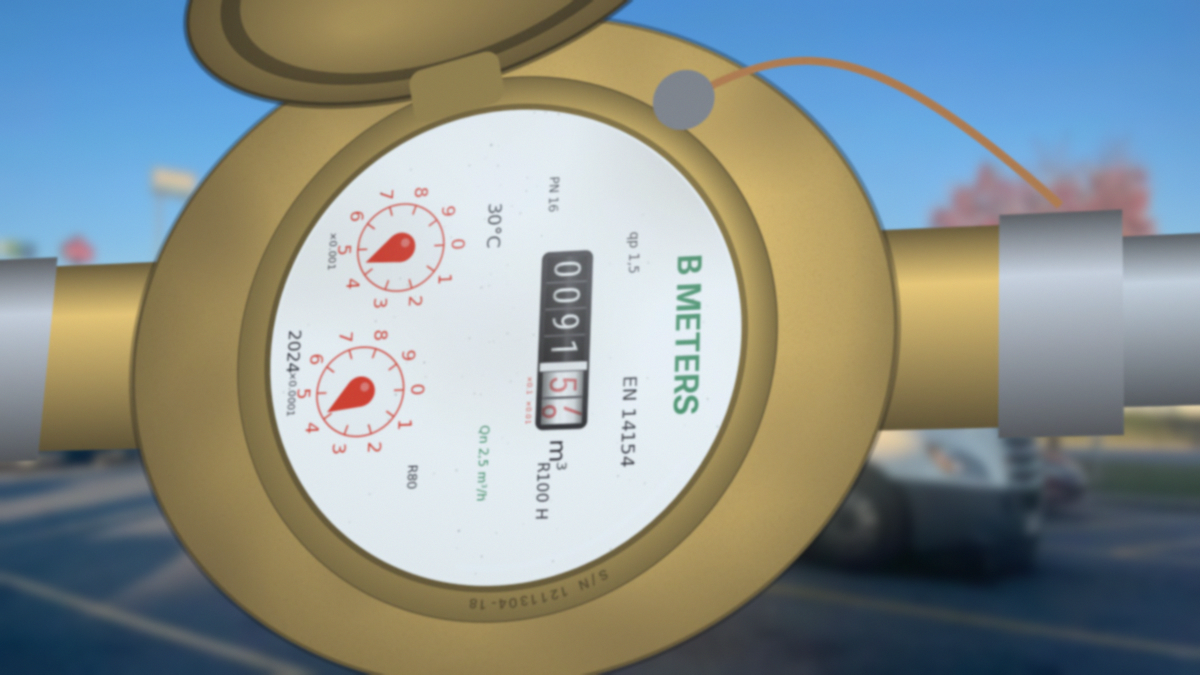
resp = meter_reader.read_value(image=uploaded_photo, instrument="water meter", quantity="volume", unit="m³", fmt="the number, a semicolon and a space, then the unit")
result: 91.5744; m³
